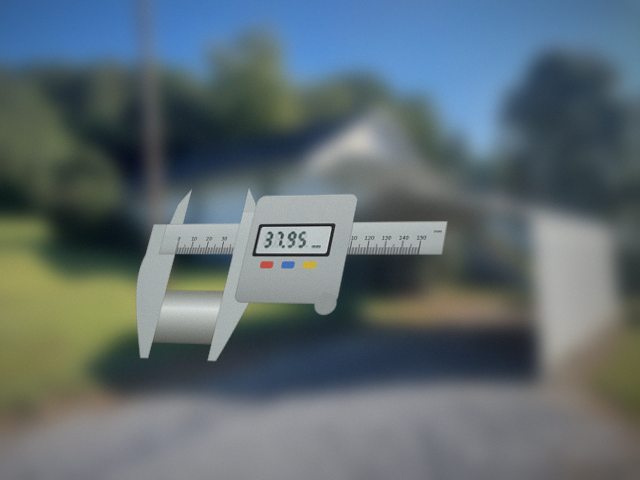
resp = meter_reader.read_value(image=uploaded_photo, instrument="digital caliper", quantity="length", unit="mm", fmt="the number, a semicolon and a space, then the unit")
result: 37.95; mm
